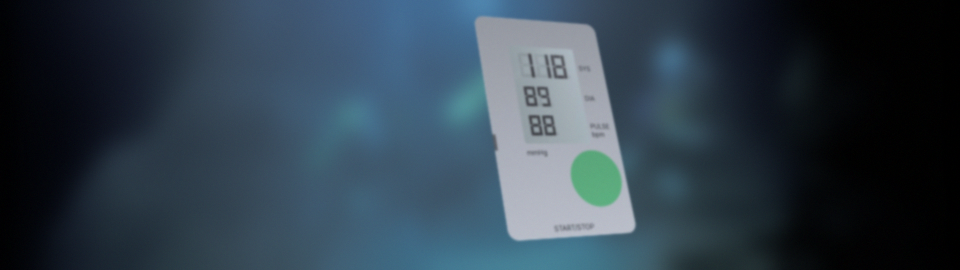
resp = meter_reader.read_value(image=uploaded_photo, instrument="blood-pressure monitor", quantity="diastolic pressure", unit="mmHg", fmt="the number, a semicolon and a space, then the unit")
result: 89; mmHg
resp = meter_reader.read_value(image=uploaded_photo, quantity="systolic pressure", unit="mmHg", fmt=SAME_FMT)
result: 118; mmHg
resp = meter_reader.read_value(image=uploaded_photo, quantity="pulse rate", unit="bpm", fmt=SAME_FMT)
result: 88; bpm
